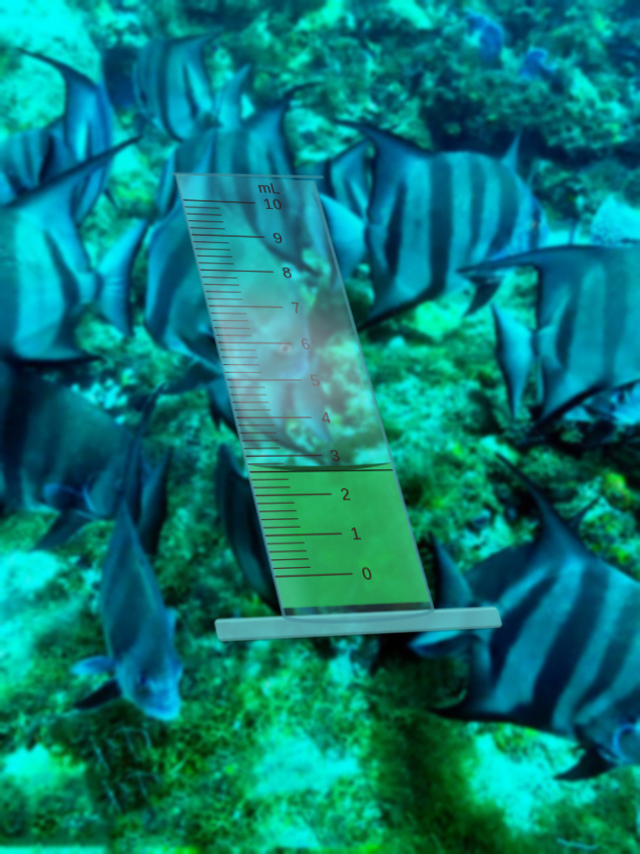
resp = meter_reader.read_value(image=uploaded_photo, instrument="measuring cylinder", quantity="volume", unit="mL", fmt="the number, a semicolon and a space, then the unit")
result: 2.6; mL
